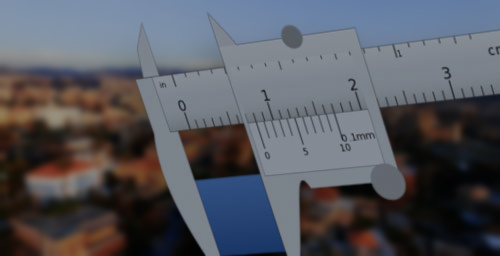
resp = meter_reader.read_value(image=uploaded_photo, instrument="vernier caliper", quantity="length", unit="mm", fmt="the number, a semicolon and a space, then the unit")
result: 8.0; mm
